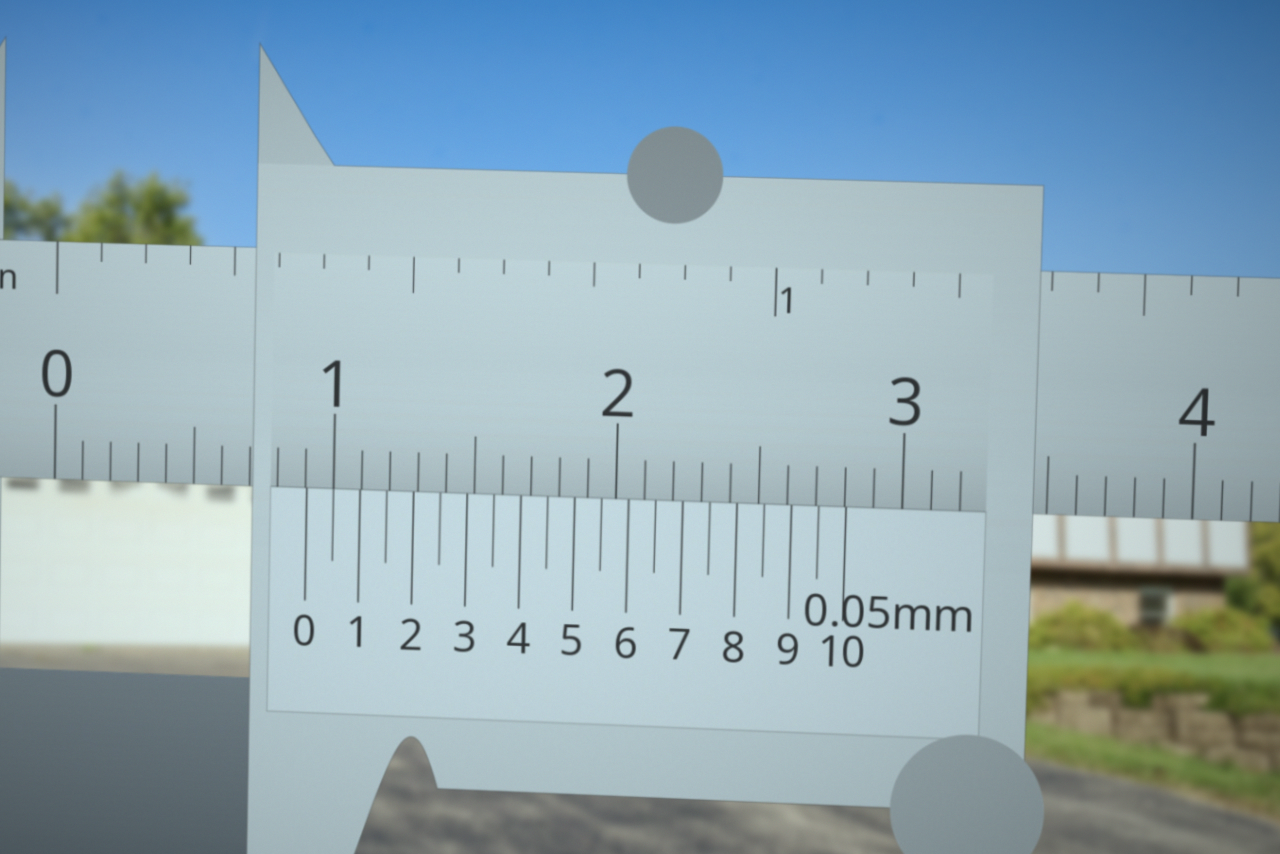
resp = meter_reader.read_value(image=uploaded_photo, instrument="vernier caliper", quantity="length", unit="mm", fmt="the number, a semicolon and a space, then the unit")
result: 9.05; mm
